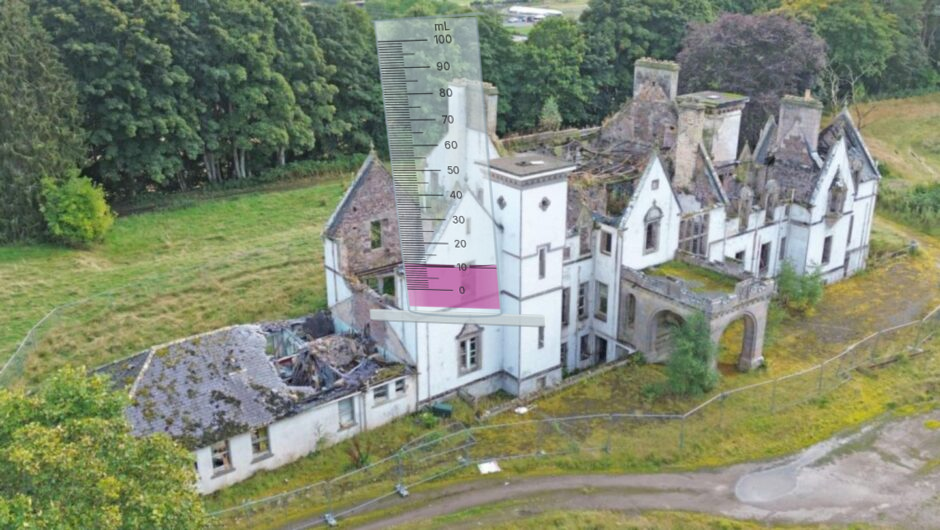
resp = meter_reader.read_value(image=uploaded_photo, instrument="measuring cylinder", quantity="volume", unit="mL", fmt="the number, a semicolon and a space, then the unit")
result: 10; mL
